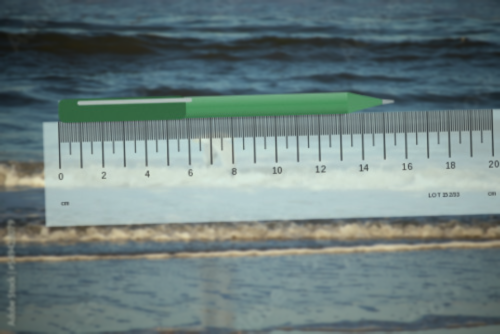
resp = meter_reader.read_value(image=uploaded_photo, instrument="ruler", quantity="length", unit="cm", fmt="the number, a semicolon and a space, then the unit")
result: 15.5; cm
